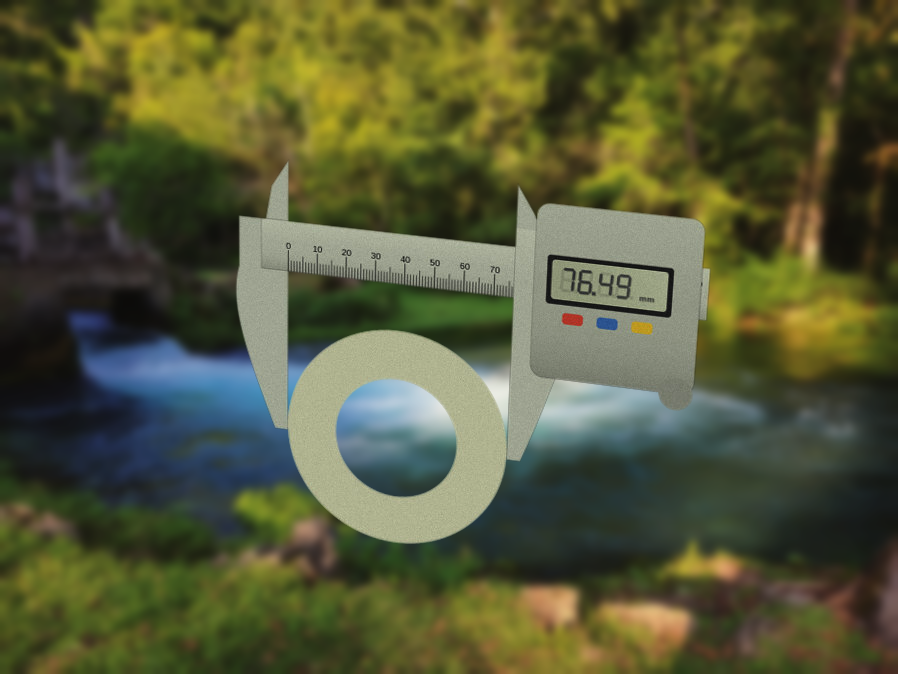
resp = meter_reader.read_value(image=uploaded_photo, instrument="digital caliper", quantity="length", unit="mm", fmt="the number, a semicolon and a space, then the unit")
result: 76.49; mm
